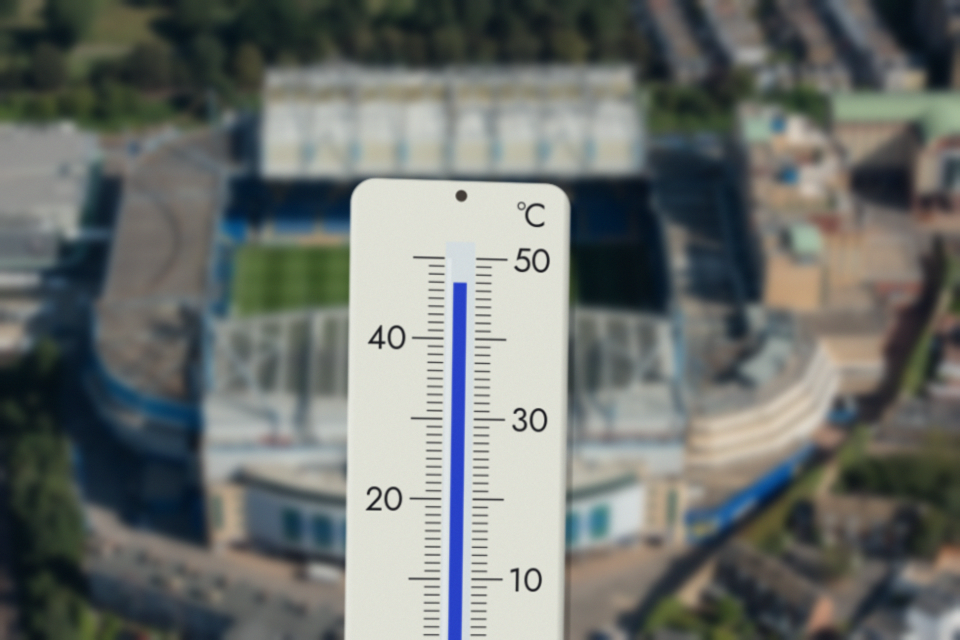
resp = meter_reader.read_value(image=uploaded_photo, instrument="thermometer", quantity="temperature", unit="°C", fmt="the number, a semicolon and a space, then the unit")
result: 47; °C
